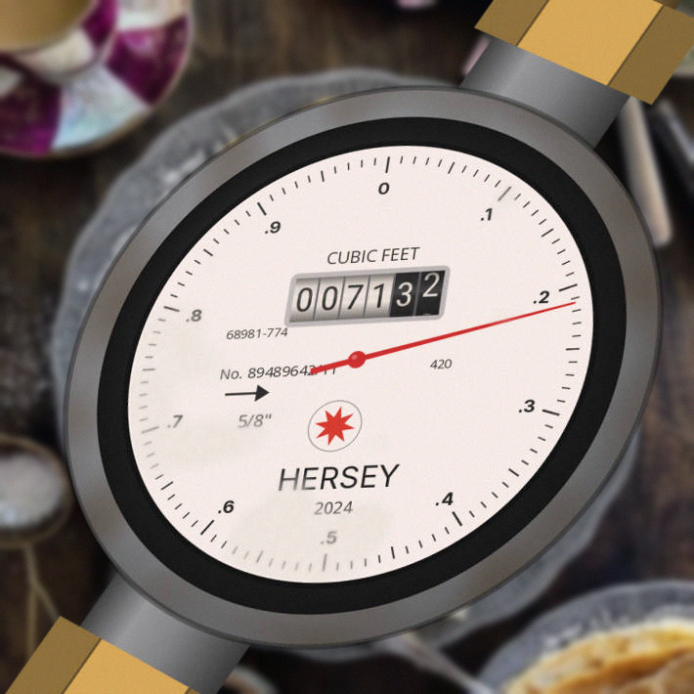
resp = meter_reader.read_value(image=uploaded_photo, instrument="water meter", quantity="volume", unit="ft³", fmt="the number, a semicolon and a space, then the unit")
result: 7132.21; ft³
